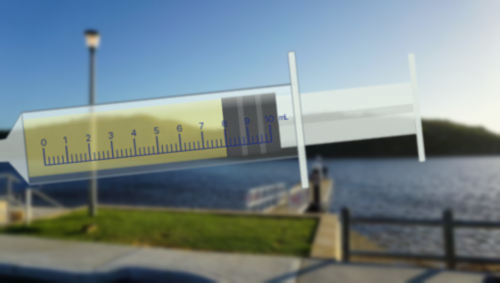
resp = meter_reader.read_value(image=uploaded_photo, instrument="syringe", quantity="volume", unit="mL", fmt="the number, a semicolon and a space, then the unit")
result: 8; mL
